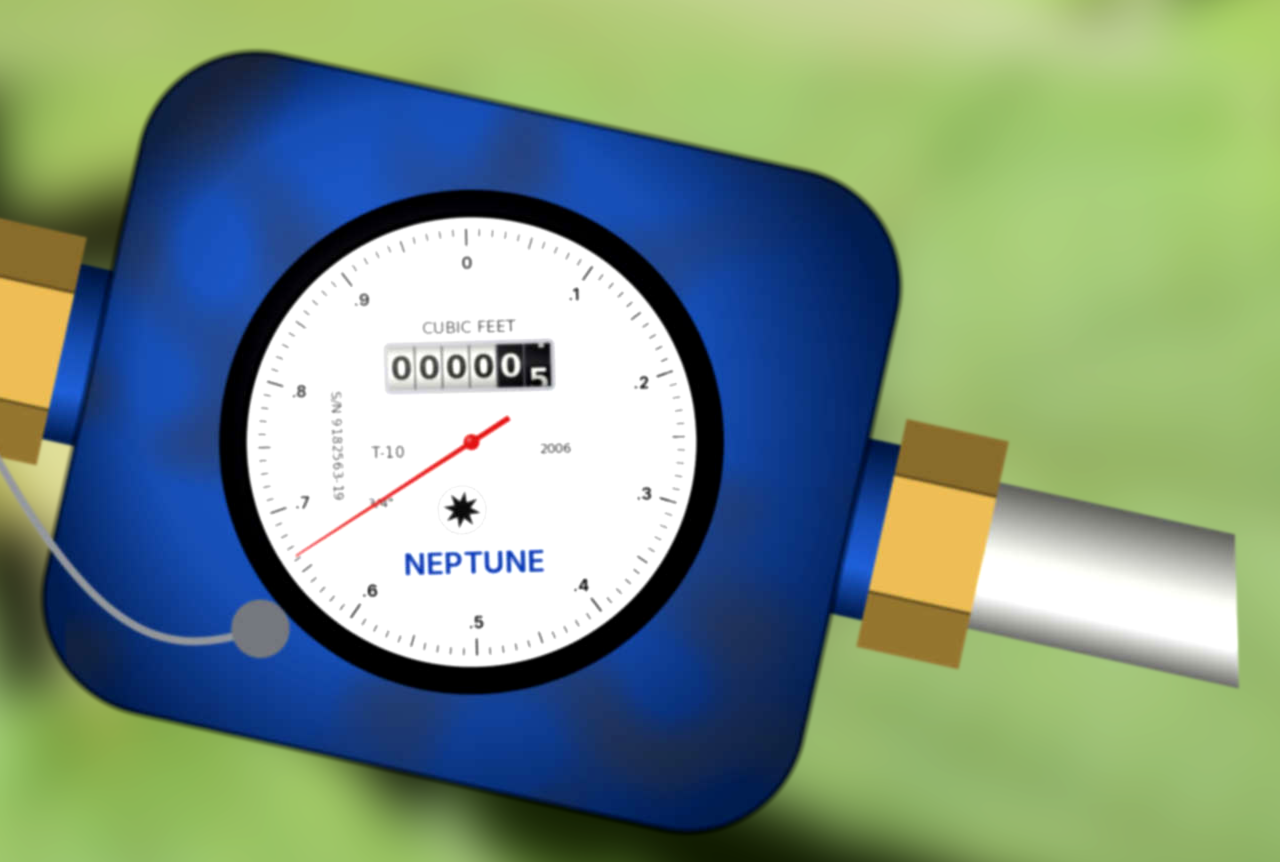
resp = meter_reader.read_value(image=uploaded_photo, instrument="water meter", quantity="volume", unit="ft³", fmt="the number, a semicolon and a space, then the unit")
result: 4.66; ft³
